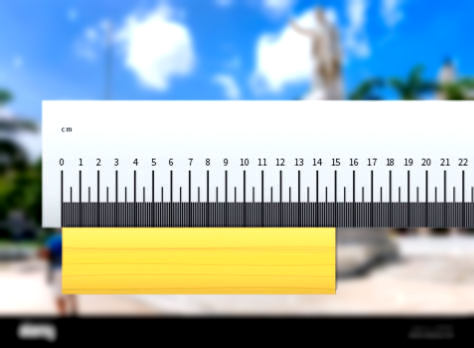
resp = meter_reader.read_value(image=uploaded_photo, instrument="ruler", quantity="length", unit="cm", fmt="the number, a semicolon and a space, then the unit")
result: 15; cm
